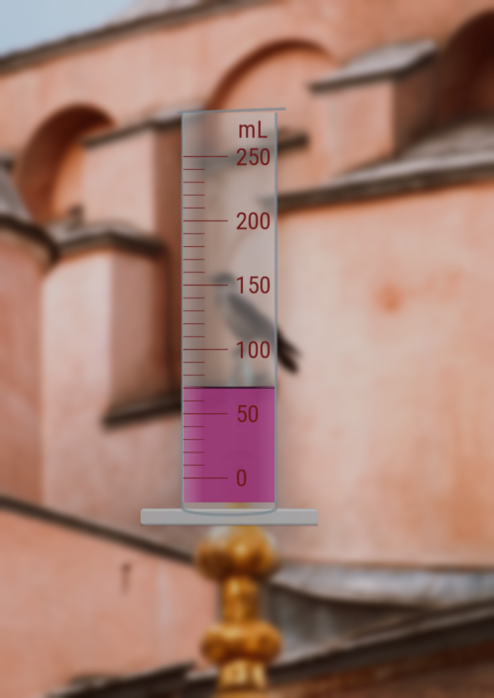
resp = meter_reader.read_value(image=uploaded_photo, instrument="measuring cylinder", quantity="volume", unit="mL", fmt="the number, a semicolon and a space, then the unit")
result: 70; mL
